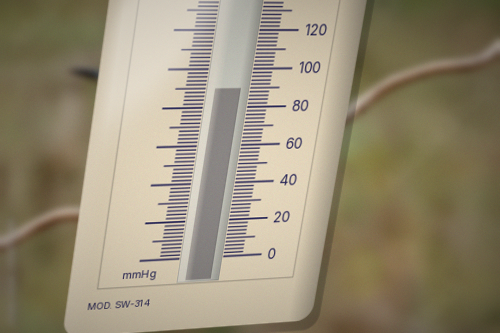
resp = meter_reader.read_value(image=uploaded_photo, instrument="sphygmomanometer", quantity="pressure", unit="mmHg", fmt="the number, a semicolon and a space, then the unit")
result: 90; mmHg
